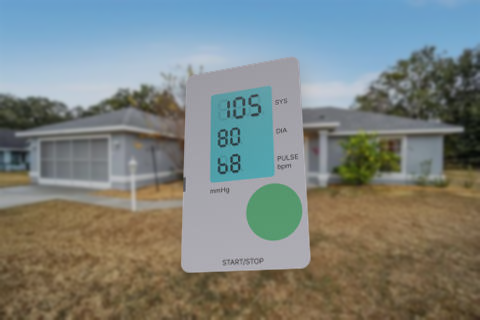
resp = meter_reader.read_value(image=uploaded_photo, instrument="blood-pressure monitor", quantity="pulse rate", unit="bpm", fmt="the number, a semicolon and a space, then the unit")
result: 68; bpm
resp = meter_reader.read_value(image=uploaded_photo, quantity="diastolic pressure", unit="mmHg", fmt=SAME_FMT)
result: 80; mmHg
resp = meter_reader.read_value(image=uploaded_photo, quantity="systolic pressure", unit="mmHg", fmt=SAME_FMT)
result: 105; mmHg
